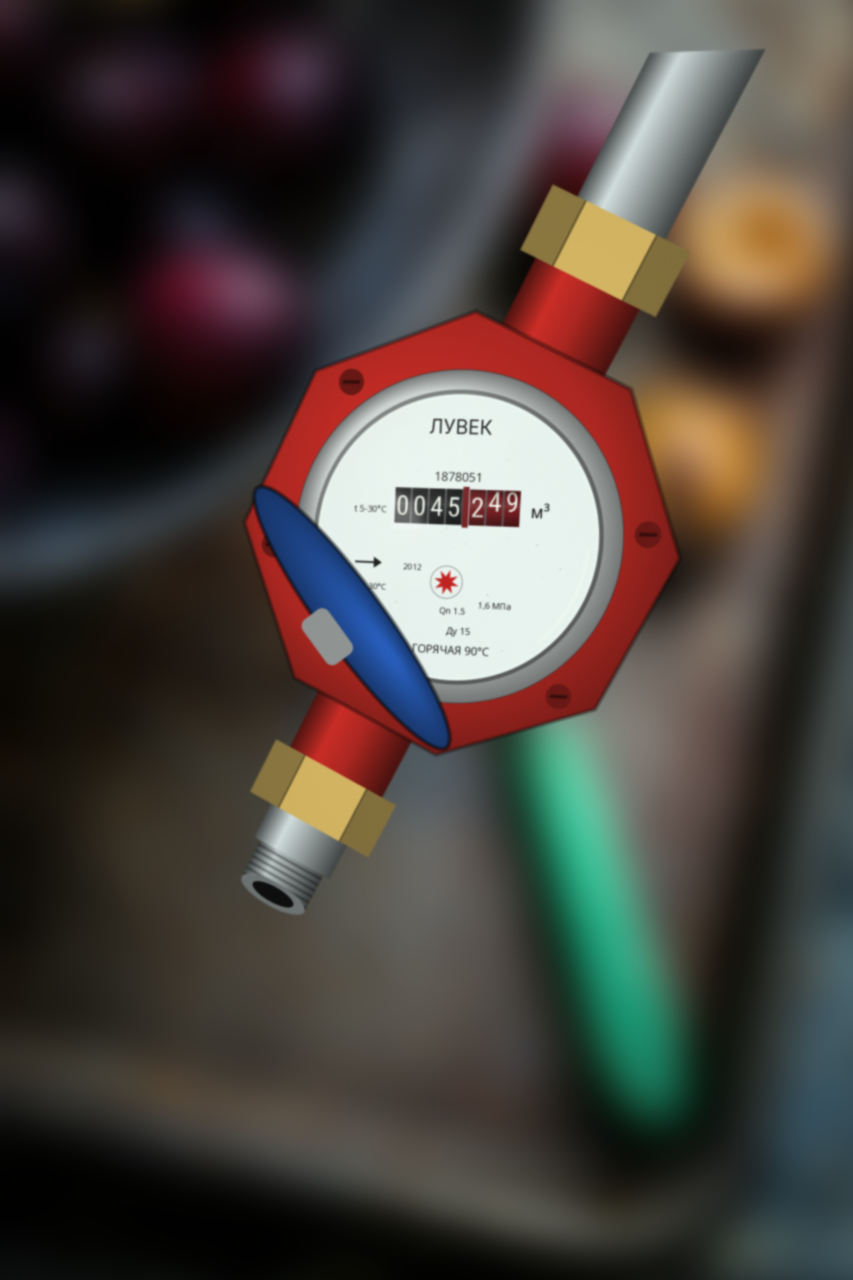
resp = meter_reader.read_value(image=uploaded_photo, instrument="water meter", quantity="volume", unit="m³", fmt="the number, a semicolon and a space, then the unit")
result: 45.249; m³
